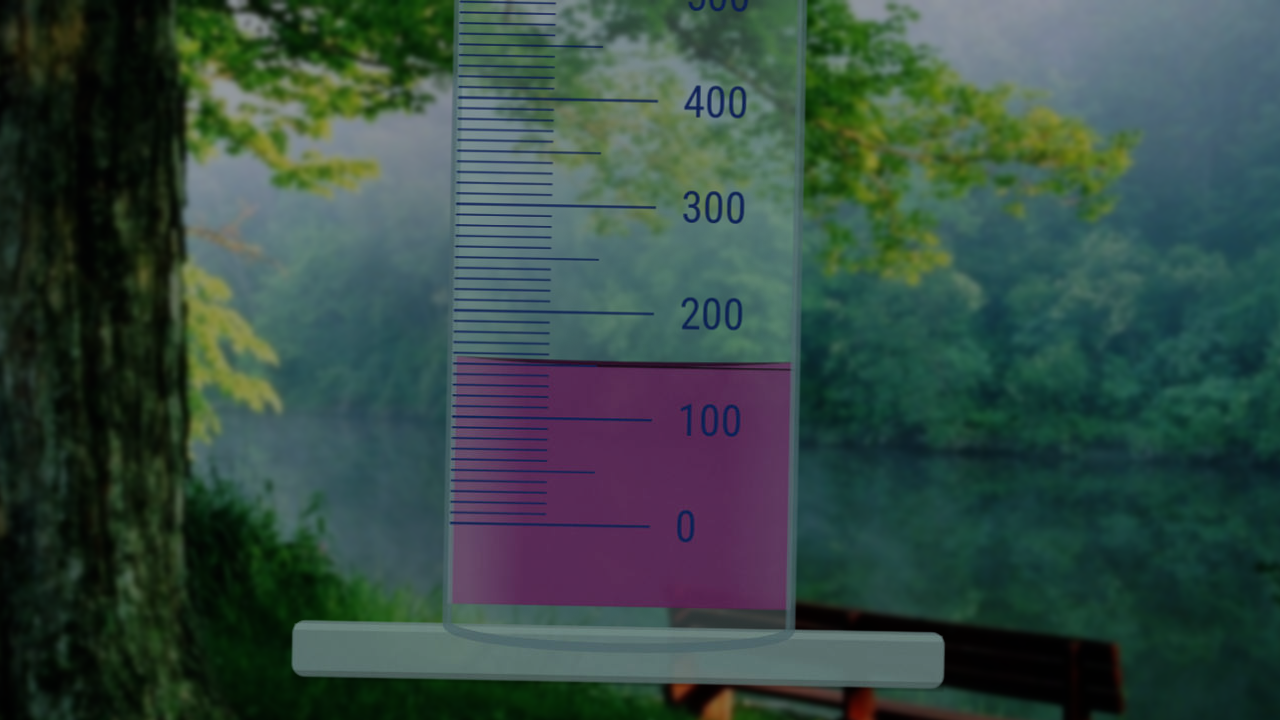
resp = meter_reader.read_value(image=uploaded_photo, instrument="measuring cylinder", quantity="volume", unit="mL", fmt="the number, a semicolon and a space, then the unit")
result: 150; mL
